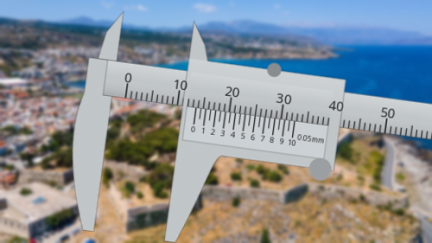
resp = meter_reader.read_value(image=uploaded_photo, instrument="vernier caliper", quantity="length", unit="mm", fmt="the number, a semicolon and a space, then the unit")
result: 13.6; mm
